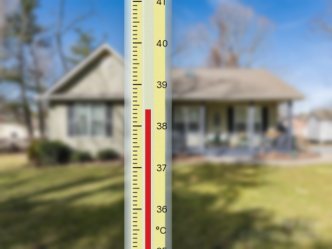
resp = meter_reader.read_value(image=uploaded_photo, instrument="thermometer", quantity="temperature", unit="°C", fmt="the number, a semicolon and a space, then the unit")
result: 38.4; °C
